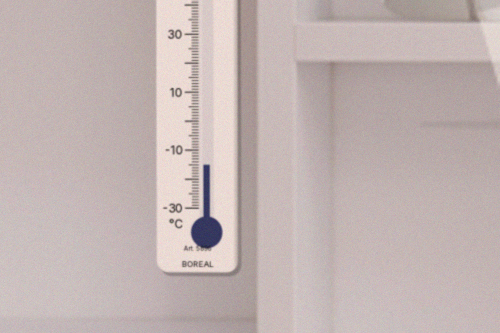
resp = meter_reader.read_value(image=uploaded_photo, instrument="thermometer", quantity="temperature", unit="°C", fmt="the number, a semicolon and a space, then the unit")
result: -15; °C
